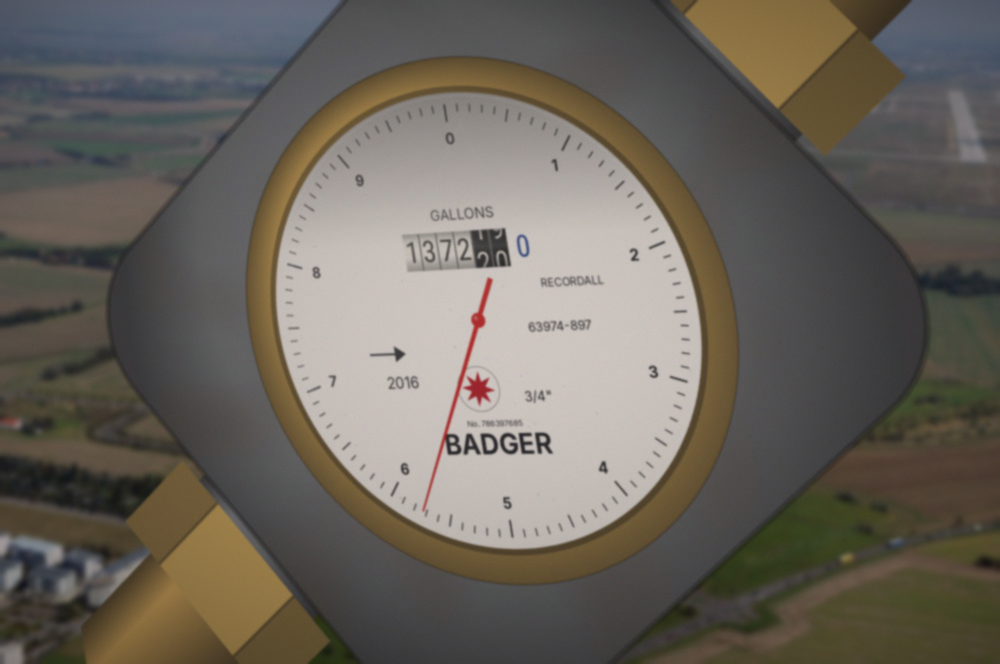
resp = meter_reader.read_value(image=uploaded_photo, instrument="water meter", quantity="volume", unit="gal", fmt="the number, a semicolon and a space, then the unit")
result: 1372195.7; gal
